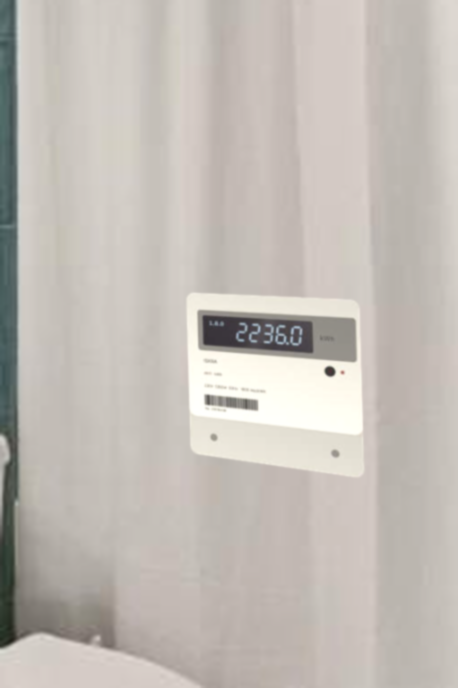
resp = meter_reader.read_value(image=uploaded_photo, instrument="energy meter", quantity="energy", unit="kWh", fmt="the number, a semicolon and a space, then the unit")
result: 2236.0; kWh
